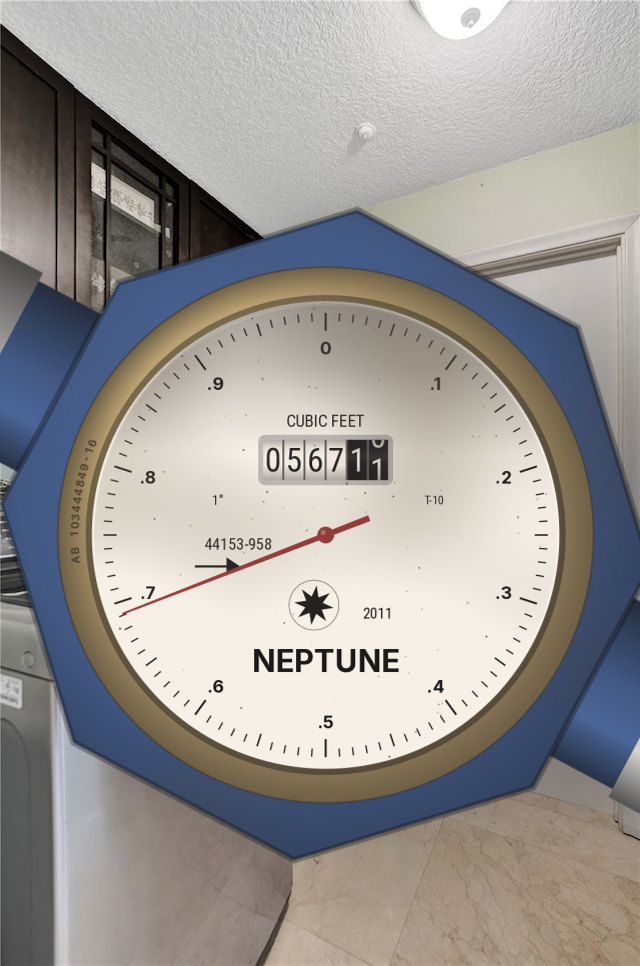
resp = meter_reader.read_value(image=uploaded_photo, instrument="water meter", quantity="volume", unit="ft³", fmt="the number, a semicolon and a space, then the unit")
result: 56710.69; ft³
